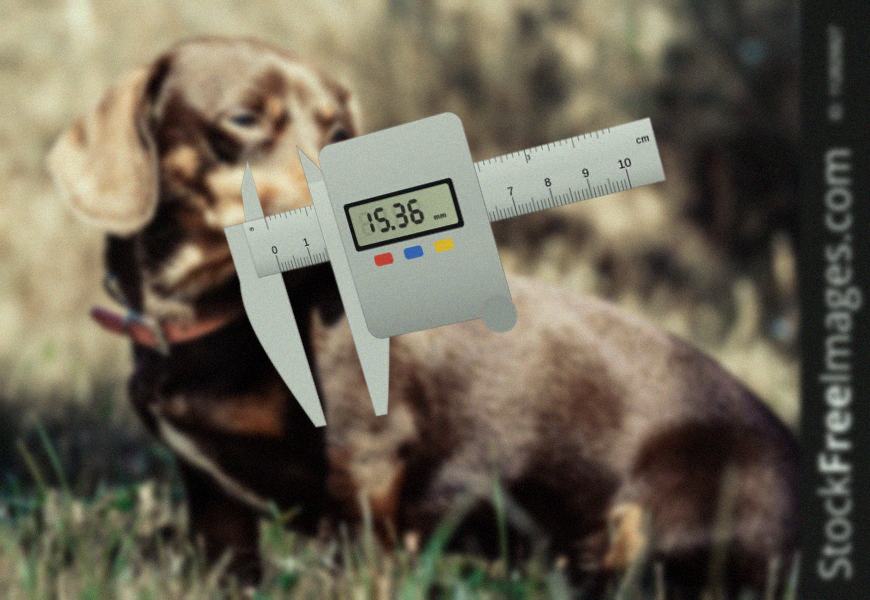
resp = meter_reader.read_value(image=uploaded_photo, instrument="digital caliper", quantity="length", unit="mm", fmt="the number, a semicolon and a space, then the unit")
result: 15.36; mm
